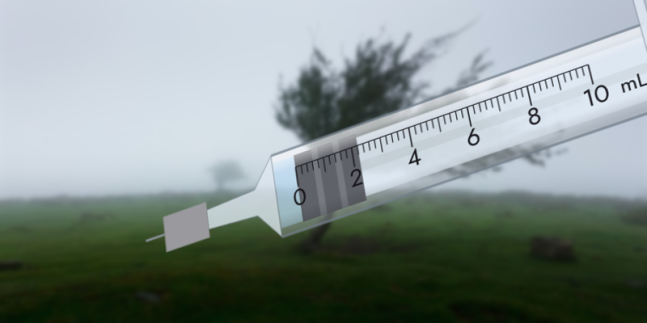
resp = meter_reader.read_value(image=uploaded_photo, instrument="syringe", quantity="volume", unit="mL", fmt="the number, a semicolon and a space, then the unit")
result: 0; mL
